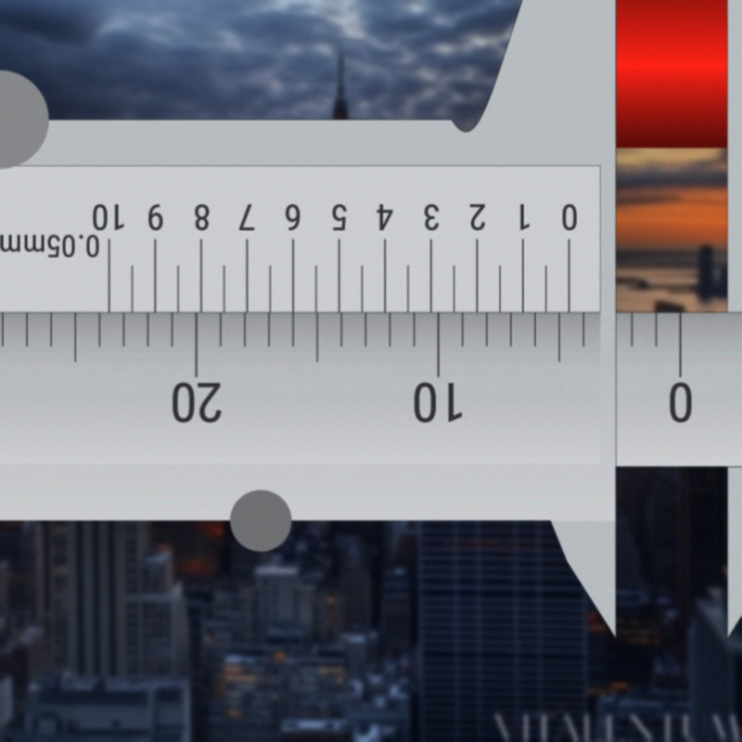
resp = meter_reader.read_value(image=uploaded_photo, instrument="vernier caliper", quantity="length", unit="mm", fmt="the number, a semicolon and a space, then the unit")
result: 4.6; mm
